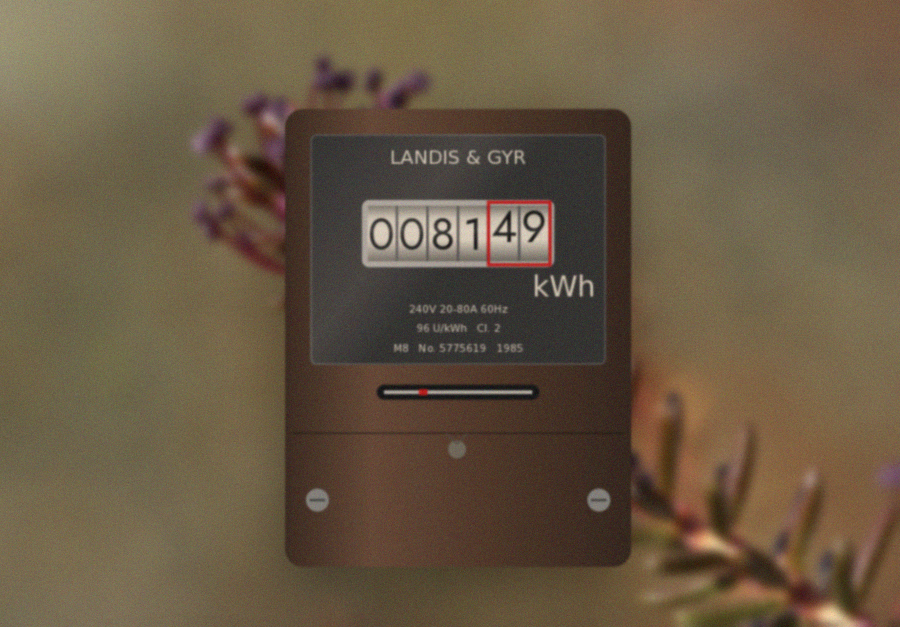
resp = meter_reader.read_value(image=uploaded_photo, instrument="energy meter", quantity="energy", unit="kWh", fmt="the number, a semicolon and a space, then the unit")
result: 81.49; kWh
